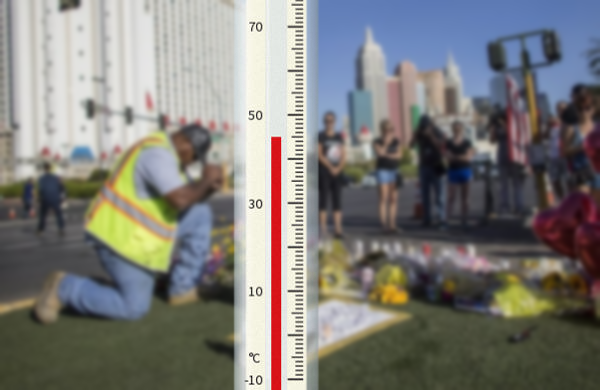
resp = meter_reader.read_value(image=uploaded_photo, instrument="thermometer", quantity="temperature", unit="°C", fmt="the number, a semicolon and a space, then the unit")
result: 45; °C
